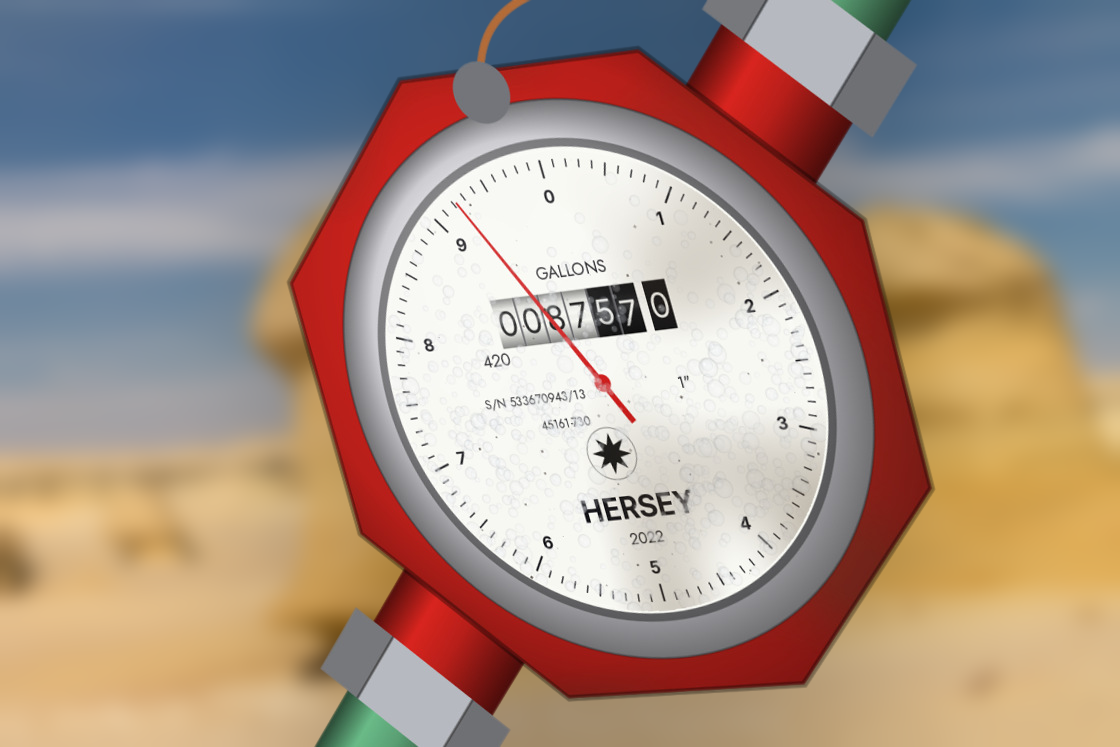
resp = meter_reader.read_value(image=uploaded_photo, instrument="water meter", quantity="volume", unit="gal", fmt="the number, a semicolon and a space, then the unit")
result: 87569.2; gal
